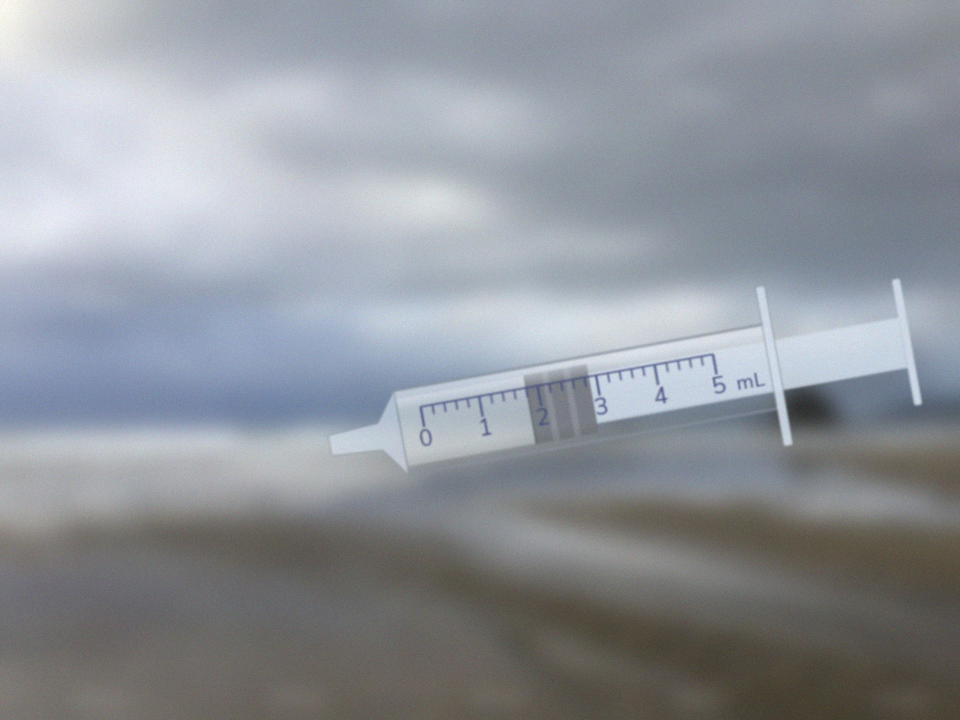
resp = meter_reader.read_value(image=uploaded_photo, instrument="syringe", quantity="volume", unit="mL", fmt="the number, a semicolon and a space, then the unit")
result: 1.8; mL
